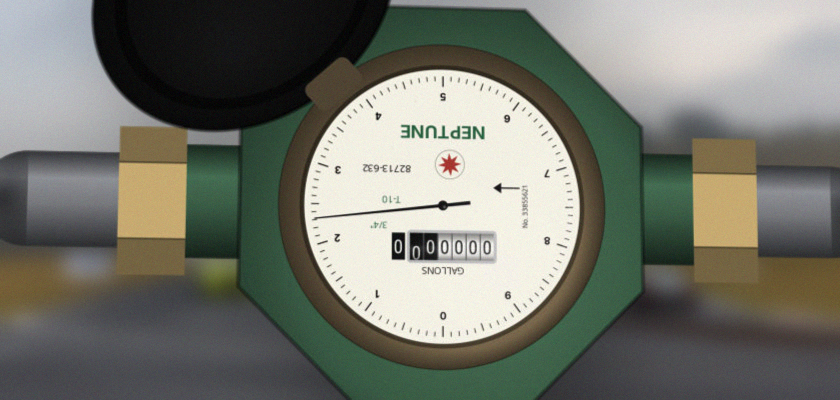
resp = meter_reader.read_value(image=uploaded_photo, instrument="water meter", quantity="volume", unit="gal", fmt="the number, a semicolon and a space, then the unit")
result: 2.3; gal
